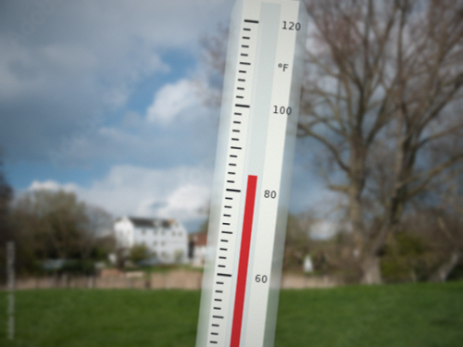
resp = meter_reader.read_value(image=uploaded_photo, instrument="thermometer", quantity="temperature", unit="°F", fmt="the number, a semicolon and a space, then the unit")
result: 84; °F
